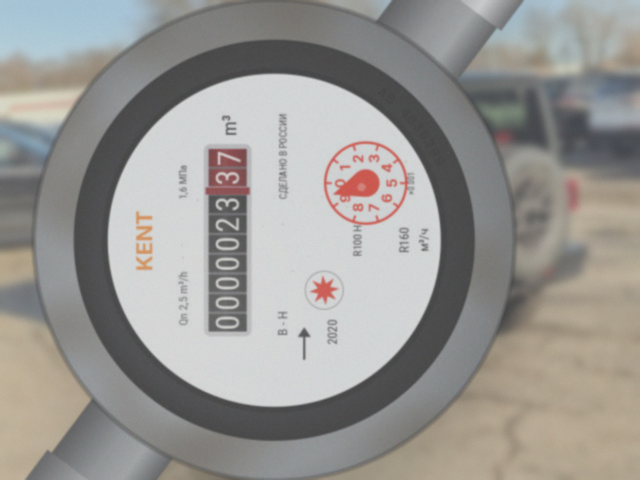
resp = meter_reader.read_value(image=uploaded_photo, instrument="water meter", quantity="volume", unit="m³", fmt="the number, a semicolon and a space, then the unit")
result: 23.369; m³
